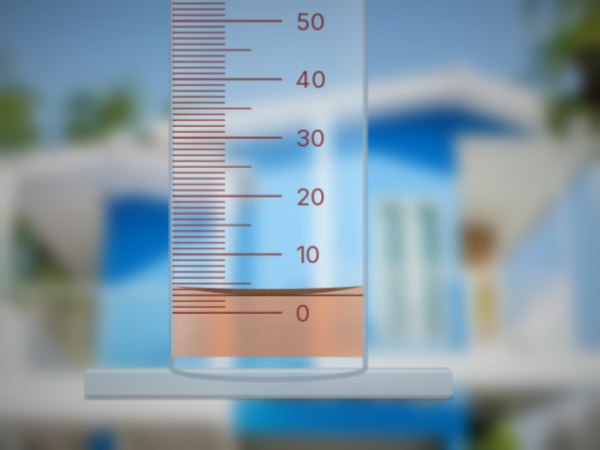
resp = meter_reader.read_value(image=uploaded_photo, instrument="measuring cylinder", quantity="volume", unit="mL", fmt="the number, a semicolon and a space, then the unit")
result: 3; mL
